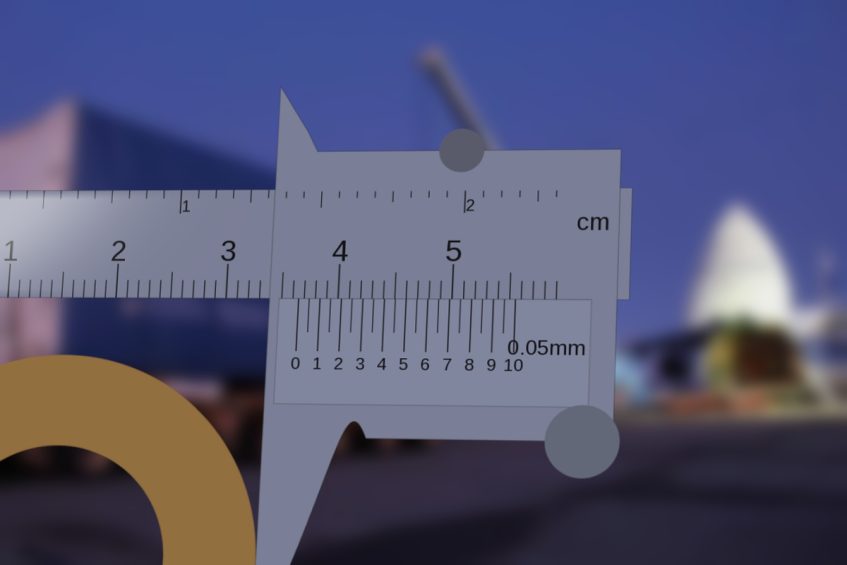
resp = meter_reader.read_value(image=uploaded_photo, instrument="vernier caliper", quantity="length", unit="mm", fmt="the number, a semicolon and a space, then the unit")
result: 36.5; mm
